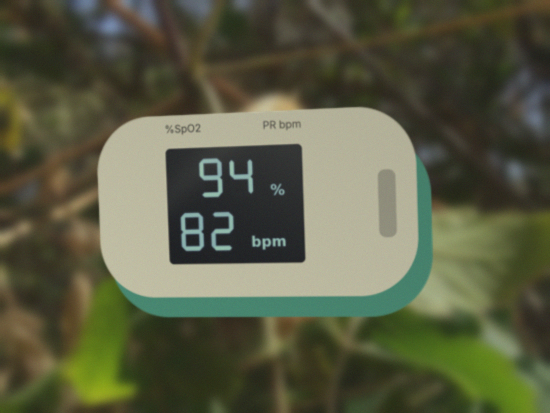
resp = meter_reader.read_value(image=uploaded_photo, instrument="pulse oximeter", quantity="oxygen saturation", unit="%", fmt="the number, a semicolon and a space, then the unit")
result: 94; %
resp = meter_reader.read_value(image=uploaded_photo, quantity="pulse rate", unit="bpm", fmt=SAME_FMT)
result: 82; bpm
